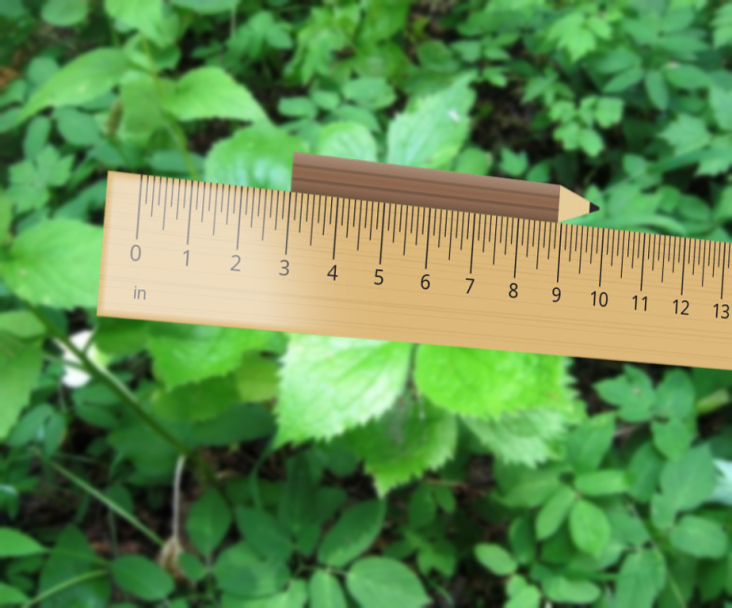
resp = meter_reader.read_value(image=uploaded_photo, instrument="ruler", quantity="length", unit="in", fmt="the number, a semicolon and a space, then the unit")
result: 6.875; in
